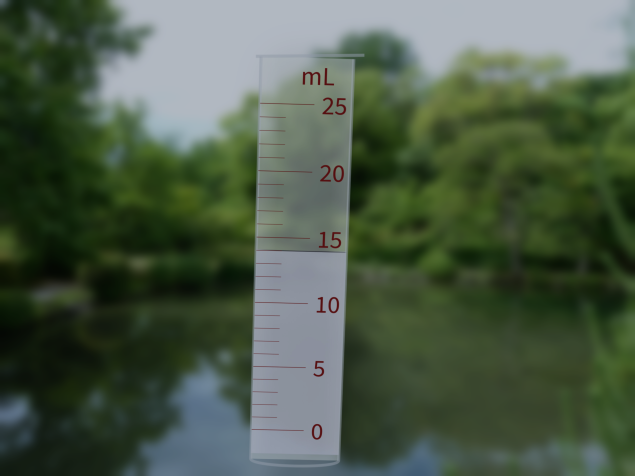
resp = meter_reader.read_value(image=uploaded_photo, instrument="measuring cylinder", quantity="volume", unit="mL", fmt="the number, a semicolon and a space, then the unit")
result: 14; mL
